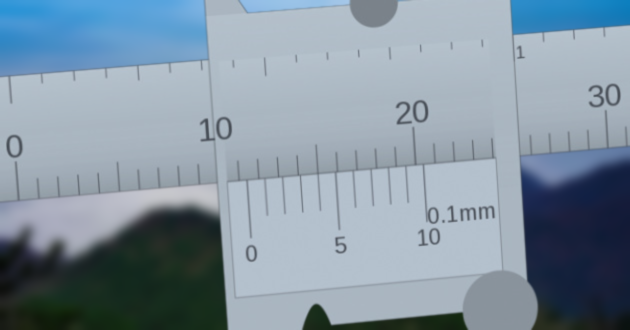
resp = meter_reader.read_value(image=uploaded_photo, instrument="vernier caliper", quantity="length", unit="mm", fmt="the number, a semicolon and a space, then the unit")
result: 11.4; mm
